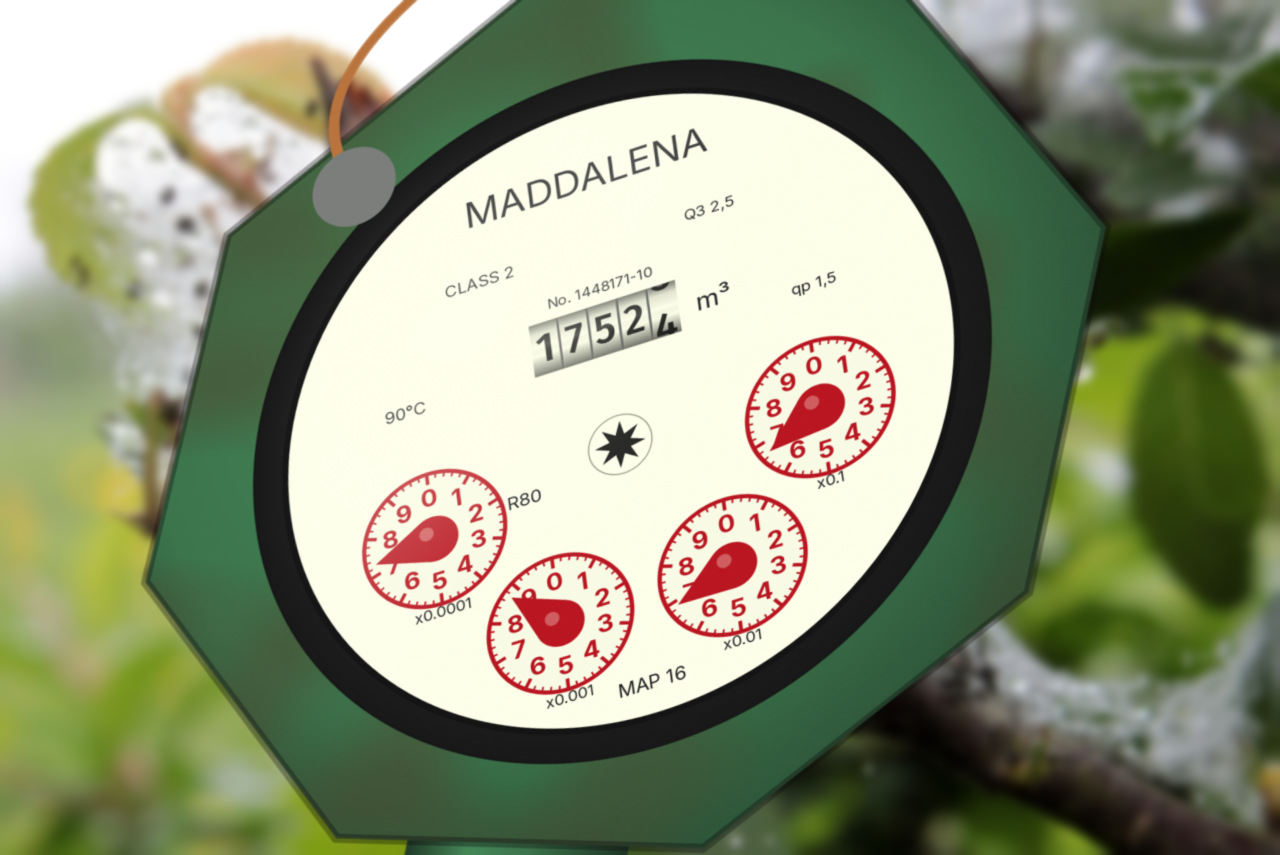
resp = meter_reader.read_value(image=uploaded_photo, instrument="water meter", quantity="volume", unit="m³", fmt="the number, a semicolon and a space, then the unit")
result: 17523.6687; m³
